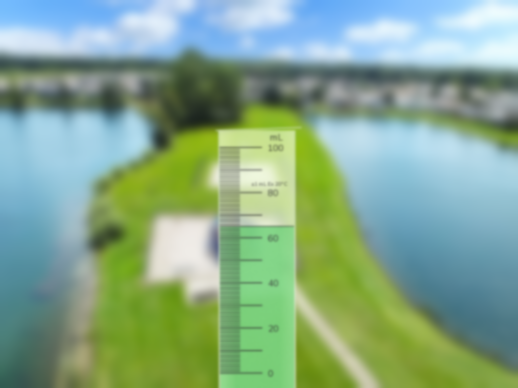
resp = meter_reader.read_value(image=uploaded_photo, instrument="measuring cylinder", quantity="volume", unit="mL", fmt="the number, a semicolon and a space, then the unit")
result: 65; mL
